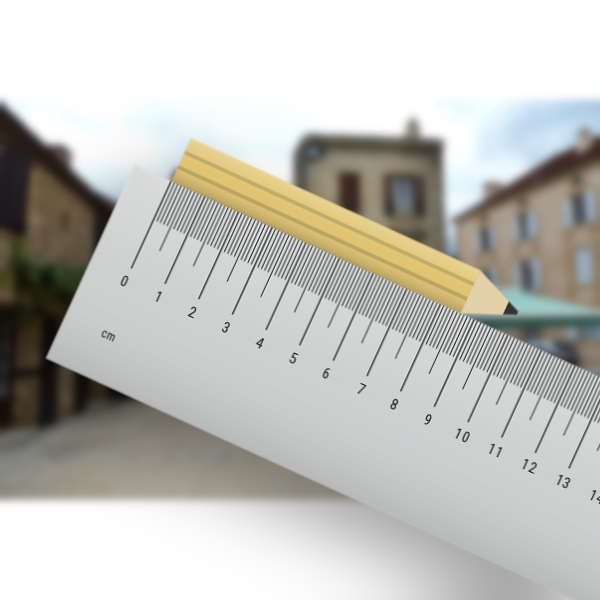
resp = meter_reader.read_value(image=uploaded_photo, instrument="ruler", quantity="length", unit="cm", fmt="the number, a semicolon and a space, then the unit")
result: 10; cm
